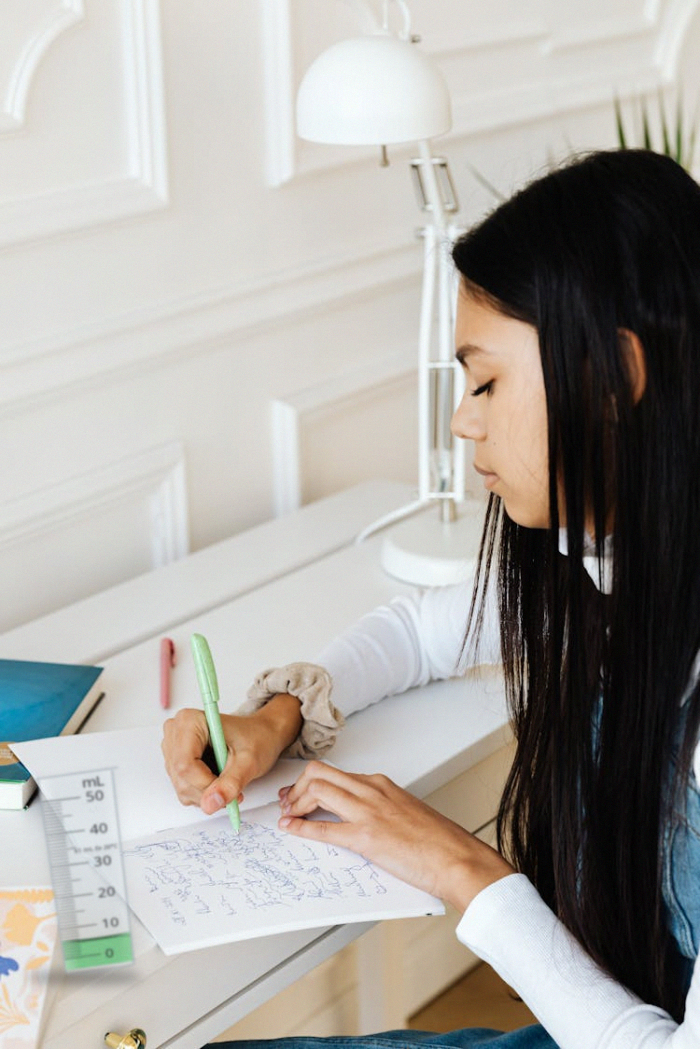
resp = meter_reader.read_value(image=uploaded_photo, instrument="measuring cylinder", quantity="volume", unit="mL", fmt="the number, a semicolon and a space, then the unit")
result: 5; mL
